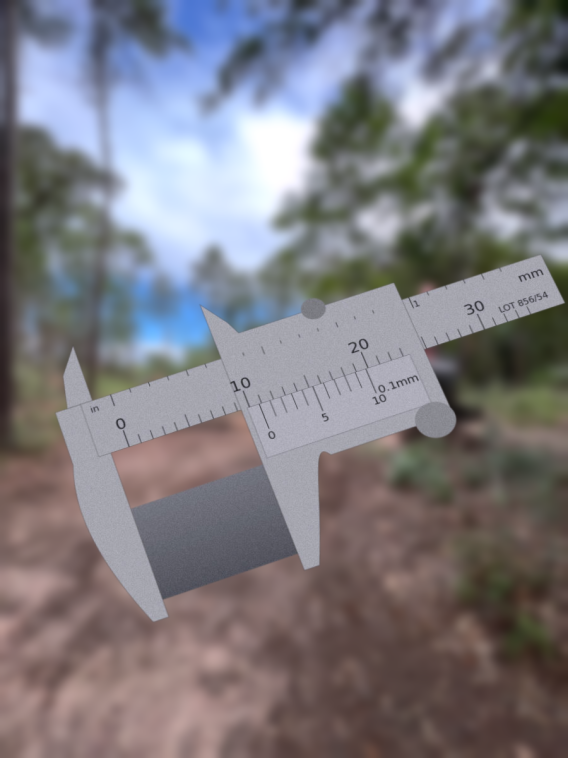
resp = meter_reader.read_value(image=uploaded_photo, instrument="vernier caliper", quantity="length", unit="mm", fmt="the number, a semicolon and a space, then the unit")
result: 10.8; mm
